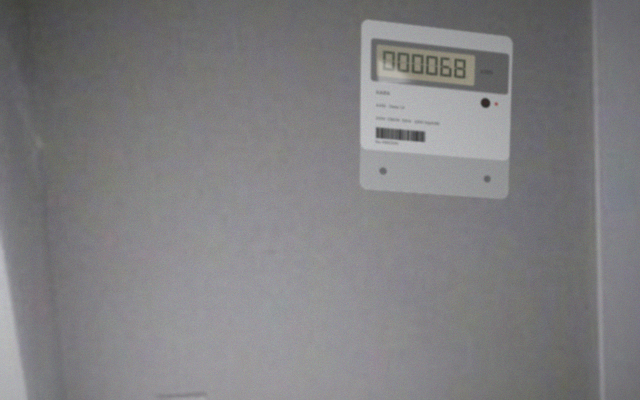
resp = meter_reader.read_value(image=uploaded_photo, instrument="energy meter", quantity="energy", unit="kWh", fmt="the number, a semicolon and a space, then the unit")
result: 68; kWh
